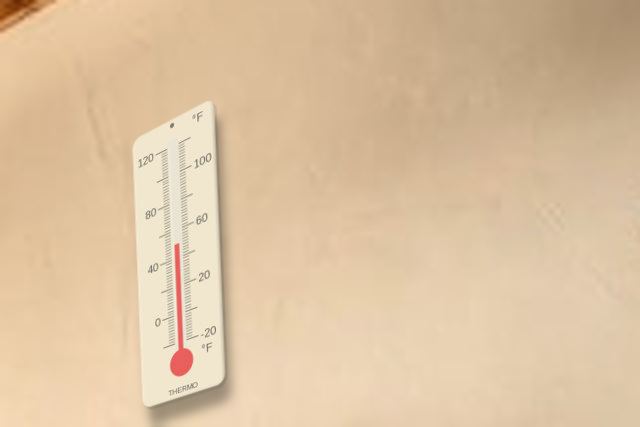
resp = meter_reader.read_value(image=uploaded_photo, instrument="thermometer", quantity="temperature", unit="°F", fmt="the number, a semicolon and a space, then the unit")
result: 50; °F
